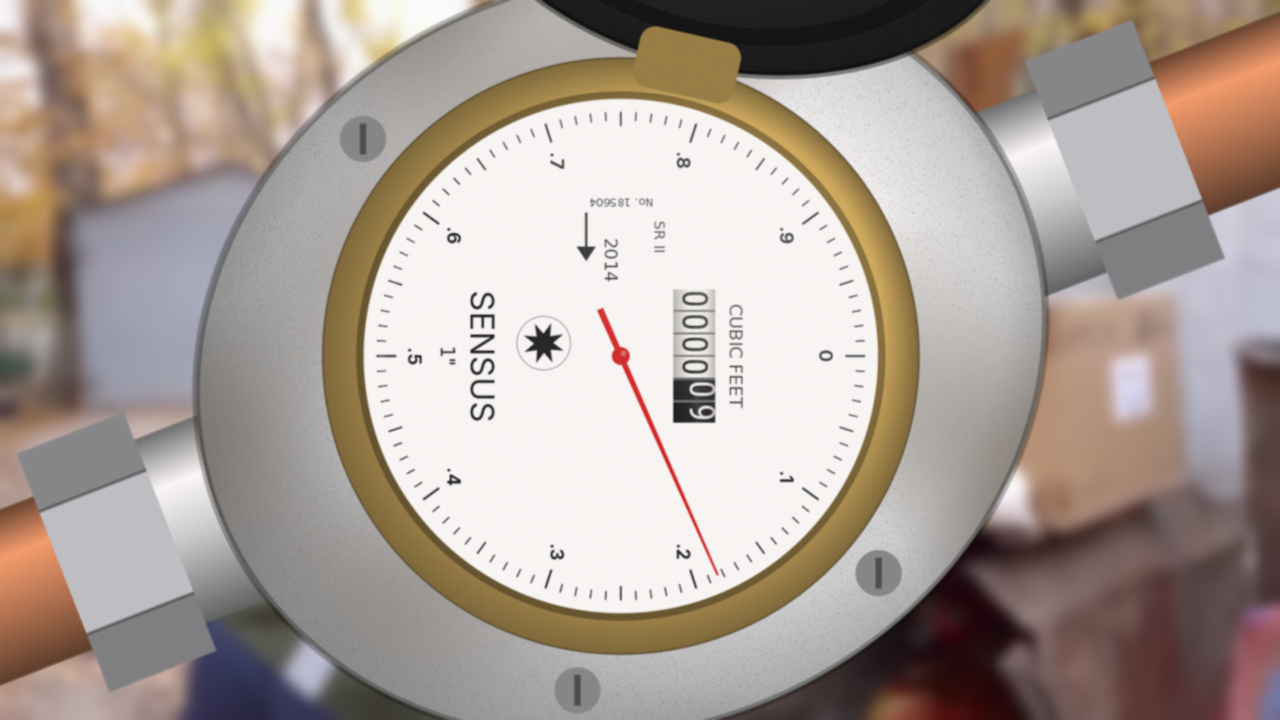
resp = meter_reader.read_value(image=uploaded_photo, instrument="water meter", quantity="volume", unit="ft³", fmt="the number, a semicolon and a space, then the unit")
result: 9.18; ft³
